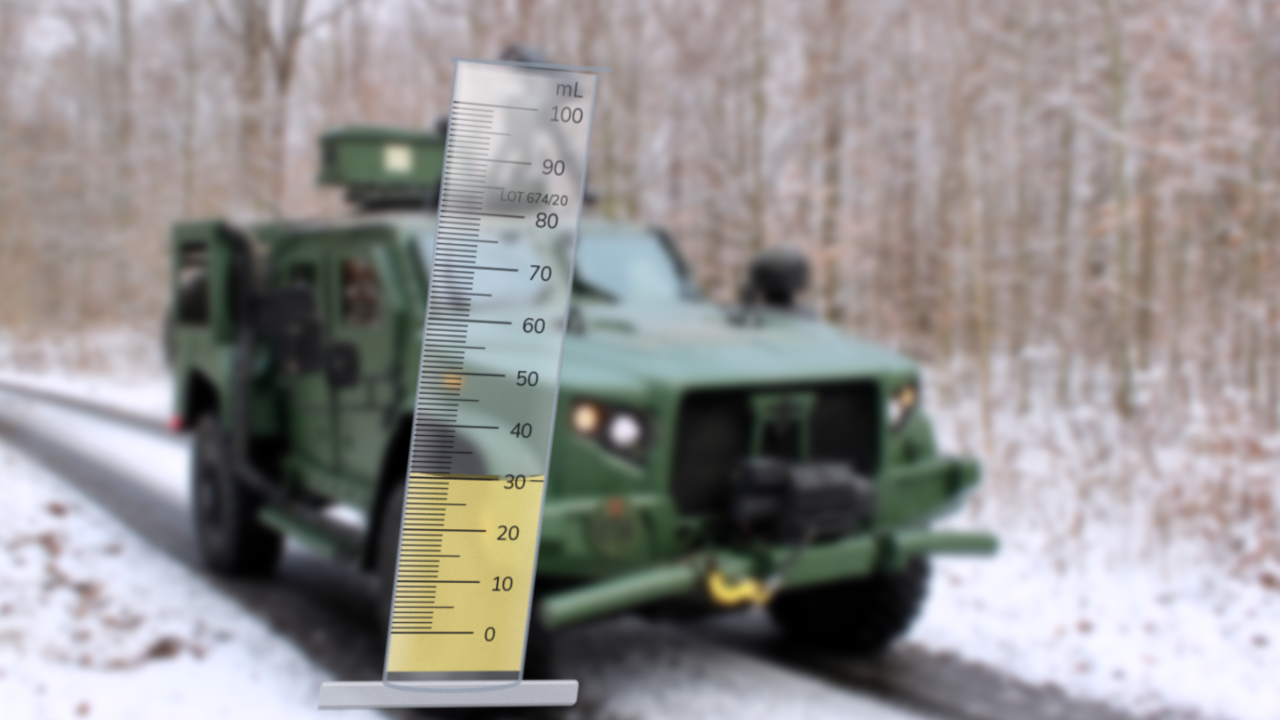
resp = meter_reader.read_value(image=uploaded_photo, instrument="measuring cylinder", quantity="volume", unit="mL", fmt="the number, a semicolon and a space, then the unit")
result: 30; mL
